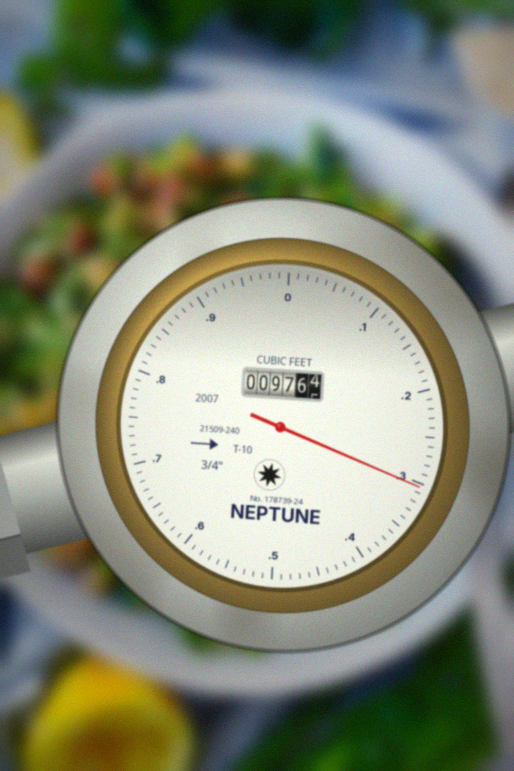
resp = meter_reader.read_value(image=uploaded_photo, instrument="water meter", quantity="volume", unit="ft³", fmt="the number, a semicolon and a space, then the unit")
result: 9764.30; ft³
